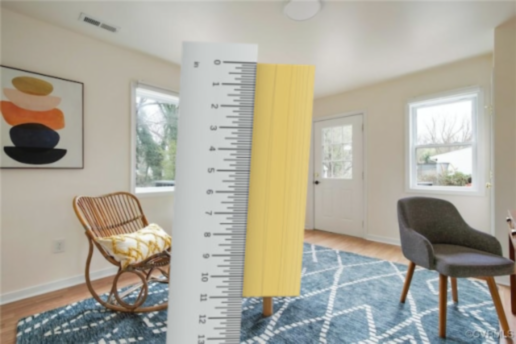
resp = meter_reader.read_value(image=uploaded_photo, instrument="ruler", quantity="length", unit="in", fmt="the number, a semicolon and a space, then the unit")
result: 11; in
